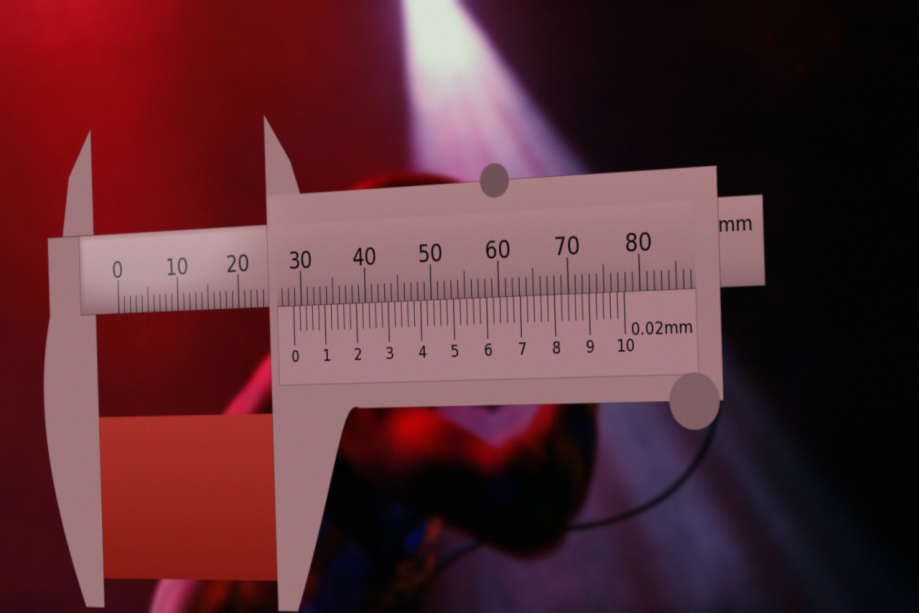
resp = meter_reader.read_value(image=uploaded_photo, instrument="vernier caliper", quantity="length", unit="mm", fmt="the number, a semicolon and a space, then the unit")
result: 28.8; mm
